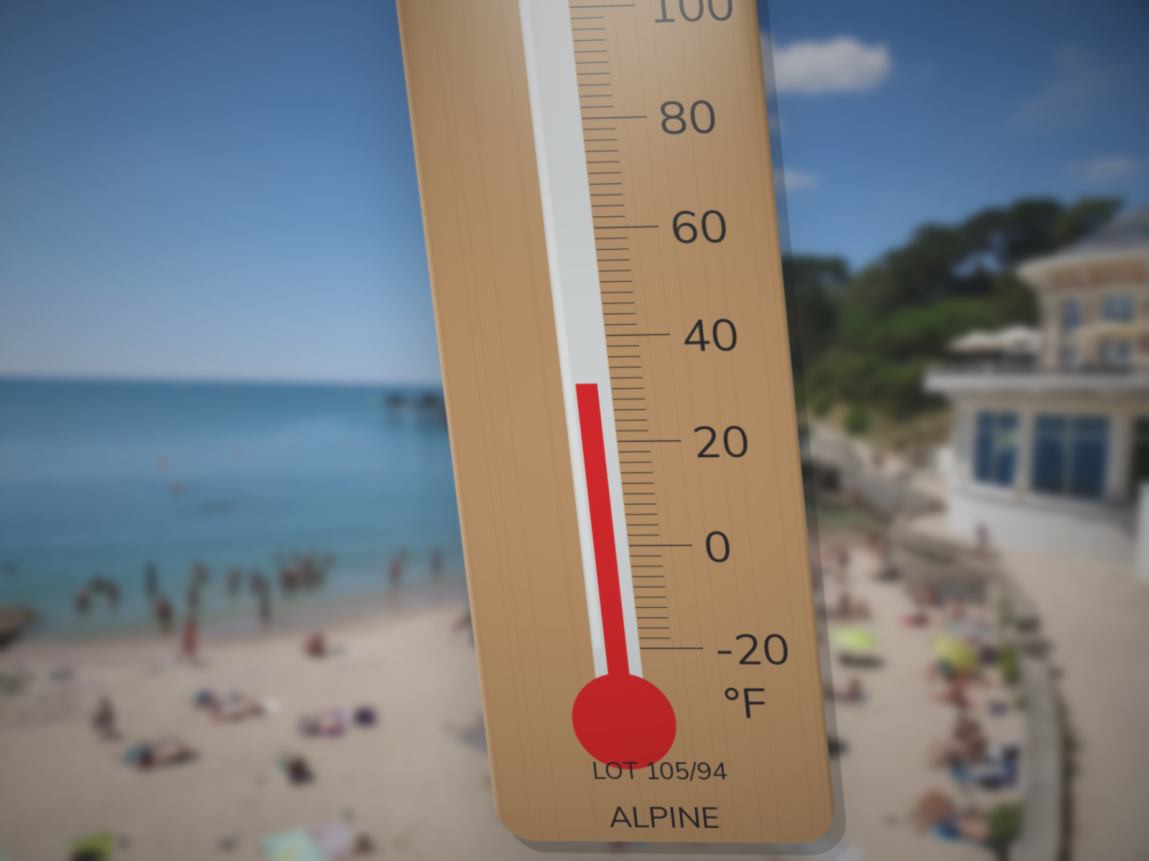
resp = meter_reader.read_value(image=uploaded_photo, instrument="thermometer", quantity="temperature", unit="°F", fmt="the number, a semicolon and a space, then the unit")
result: 31; °F
